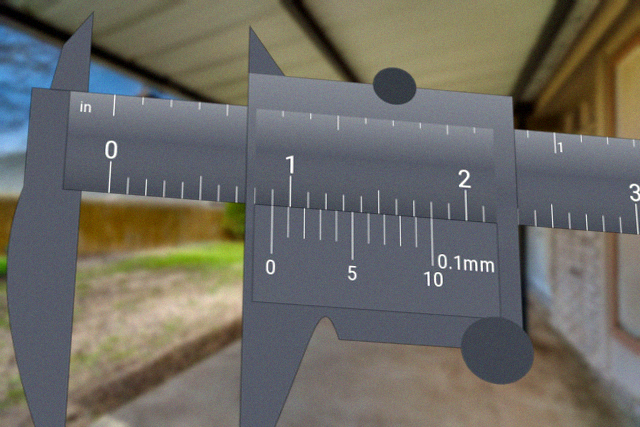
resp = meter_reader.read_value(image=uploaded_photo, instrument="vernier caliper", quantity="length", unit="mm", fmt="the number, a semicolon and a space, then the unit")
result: 9.0; mm
